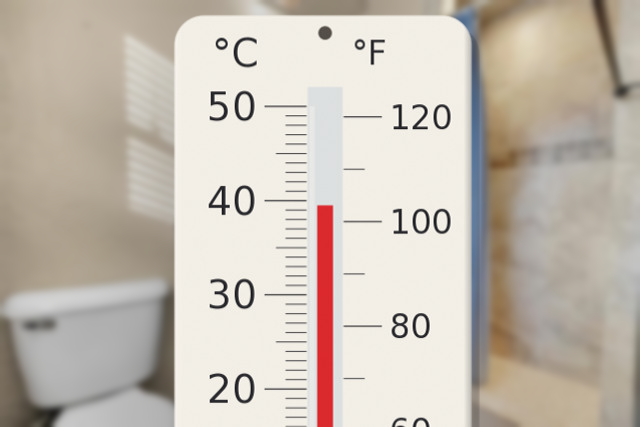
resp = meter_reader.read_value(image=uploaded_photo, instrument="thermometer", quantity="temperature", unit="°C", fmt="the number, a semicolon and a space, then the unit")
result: 39.5; °C
